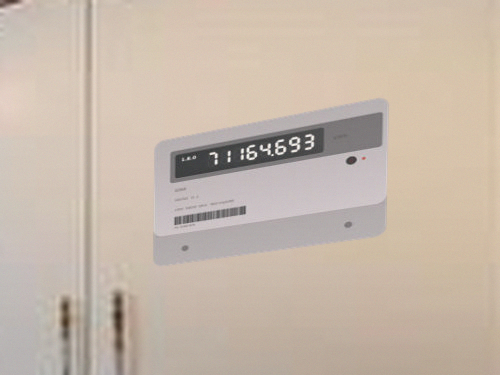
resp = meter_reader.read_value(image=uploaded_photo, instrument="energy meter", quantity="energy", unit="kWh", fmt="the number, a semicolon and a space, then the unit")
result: 71164.693; kWh
